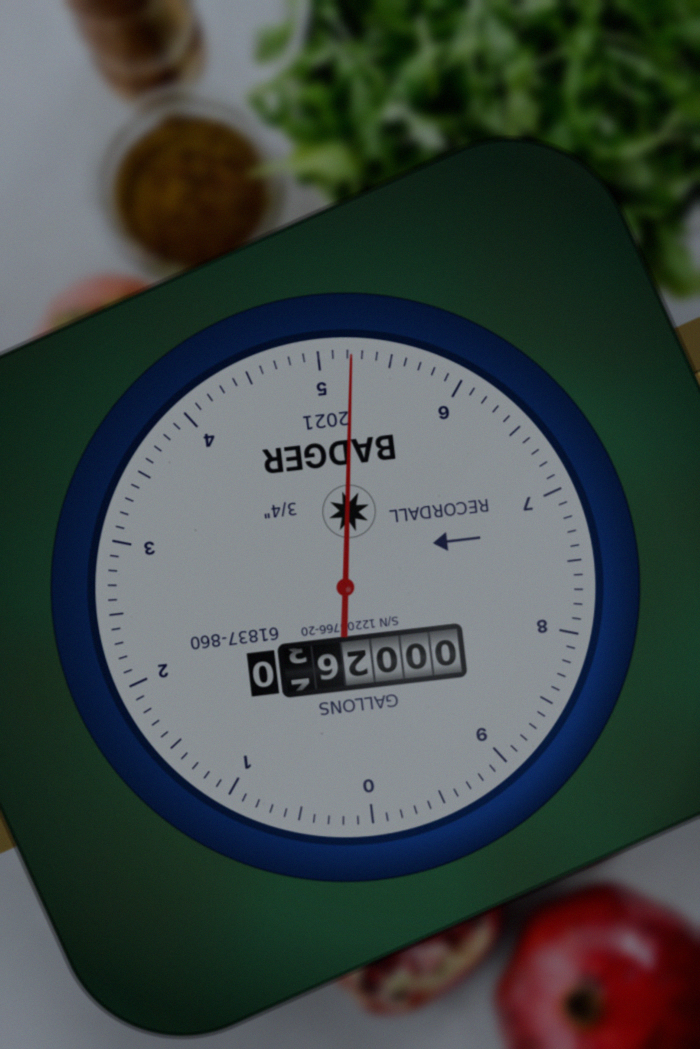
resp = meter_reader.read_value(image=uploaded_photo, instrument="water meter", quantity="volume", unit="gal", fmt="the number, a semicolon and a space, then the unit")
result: 2625.2; gal
